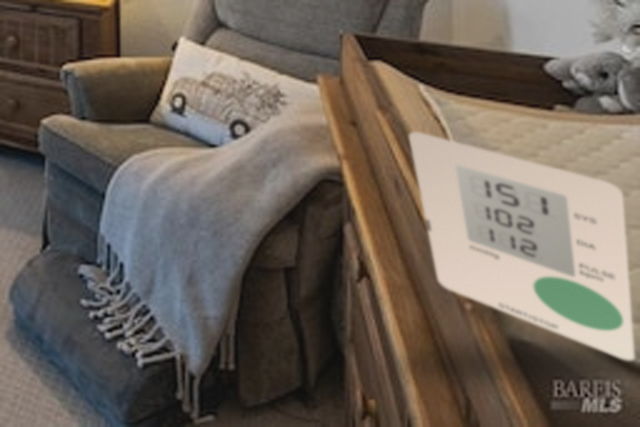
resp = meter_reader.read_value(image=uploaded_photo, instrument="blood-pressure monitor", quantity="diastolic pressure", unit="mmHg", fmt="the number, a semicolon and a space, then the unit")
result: 102; mmHg
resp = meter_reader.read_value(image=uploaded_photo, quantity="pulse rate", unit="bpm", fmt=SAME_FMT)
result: 112; bpm
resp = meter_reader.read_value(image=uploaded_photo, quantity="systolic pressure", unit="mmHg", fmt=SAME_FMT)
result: 151; mmHg
